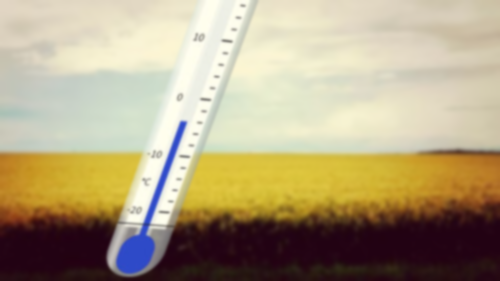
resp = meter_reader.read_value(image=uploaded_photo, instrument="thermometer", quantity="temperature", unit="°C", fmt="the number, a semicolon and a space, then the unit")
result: -4; °C
